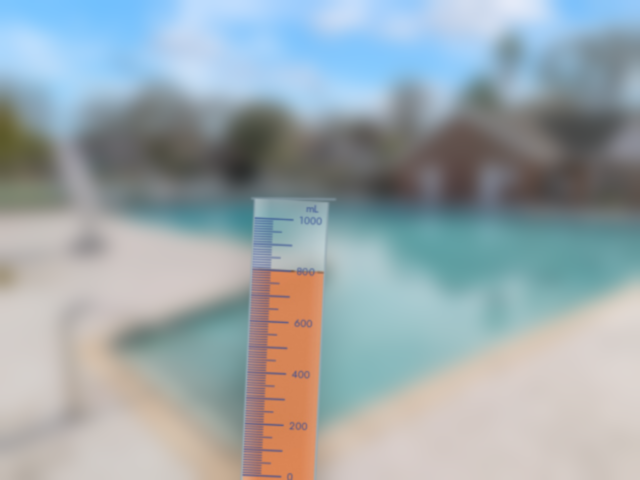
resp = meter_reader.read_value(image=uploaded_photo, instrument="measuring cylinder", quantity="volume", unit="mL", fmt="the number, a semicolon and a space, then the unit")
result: 800; mL
